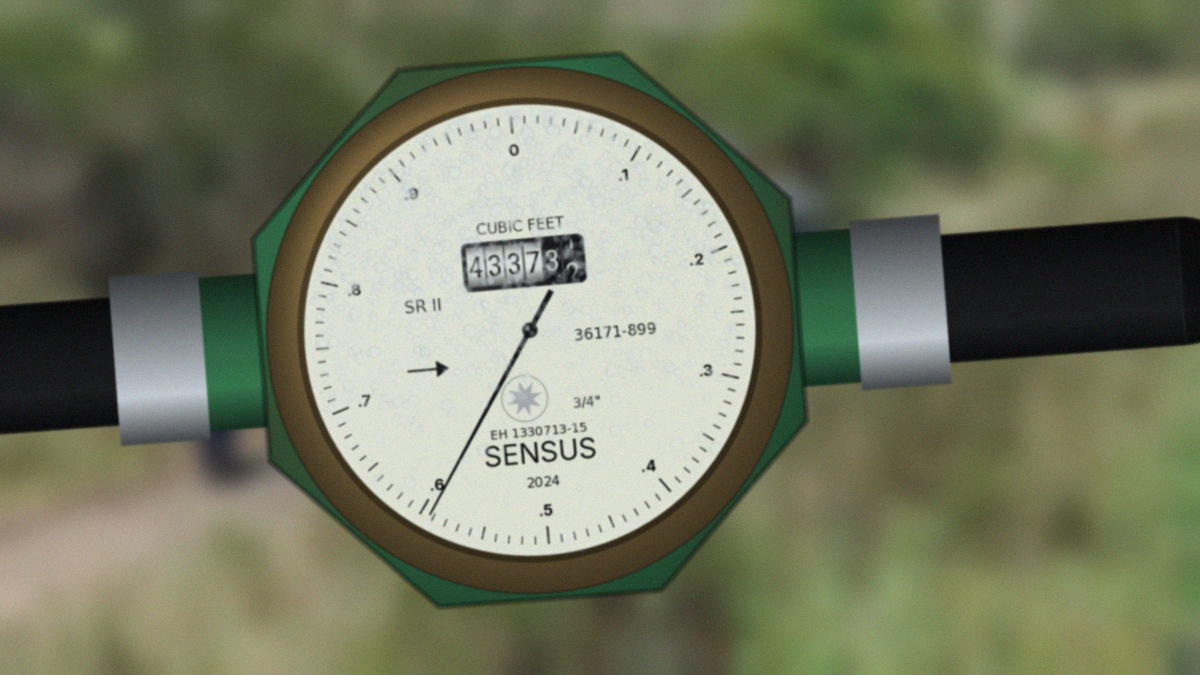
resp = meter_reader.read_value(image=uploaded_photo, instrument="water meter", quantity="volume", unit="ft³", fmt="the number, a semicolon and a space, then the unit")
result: 433731.59; ft³
